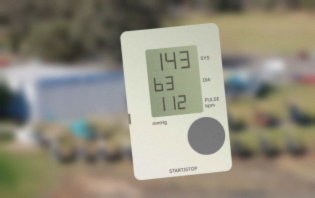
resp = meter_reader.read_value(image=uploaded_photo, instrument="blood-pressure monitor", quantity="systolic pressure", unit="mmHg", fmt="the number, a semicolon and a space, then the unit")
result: 143; mmHg
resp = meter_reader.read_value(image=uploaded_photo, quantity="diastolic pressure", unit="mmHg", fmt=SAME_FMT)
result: 63; mmHg
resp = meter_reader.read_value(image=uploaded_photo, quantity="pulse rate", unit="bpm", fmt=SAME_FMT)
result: 112; bpm
